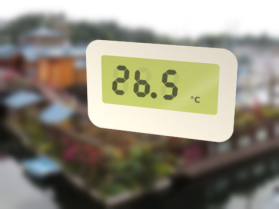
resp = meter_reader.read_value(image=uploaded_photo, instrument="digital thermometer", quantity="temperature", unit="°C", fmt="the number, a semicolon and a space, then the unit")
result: 26.5; °C
